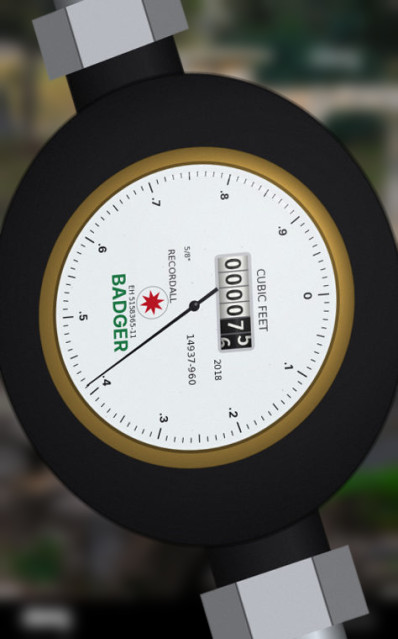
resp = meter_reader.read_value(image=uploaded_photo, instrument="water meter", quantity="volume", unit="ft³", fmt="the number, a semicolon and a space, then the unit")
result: 75.41; ft³
